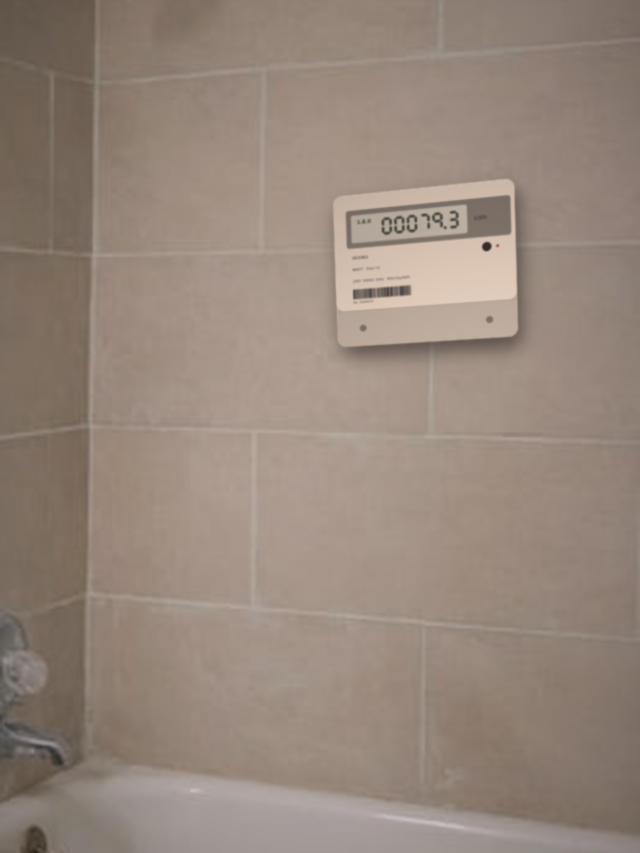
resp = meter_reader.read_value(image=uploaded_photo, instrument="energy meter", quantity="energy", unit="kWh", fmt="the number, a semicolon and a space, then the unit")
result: 79.3; kWh
